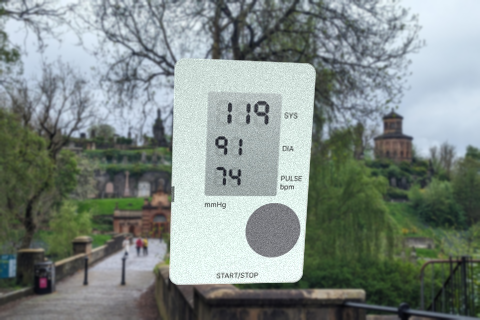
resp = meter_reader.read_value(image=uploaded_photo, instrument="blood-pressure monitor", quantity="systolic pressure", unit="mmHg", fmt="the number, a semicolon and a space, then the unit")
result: 119; mmHg
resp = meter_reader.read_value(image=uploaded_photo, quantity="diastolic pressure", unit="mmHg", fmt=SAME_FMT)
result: 91; mmHg
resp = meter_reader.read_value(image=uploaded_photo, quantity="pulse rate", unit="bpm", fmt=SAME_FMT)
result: 74; bpm
